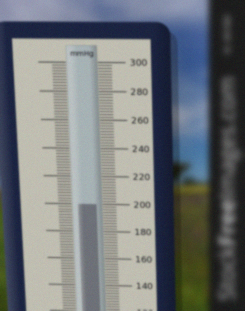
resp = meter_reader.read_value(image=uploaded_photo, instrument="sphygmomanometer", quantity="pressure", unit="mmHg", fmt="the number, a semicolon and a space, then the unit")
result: 200; mmHg
